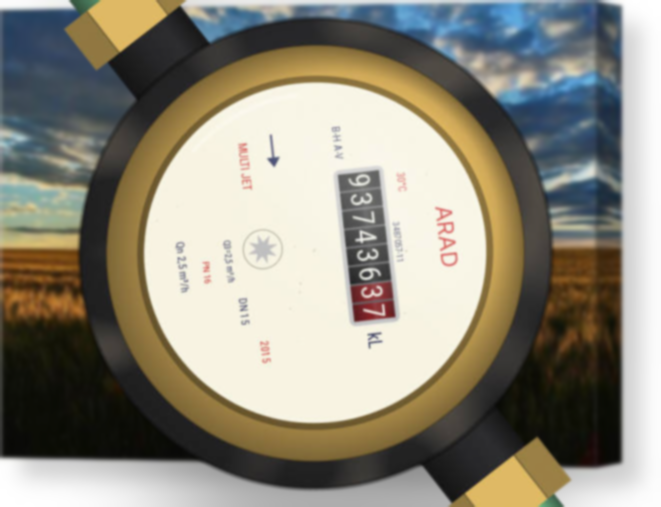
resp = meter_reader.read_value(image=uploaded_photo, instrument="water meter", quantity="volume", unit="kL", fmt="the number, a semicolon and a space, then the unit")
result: 937436.37; kL
